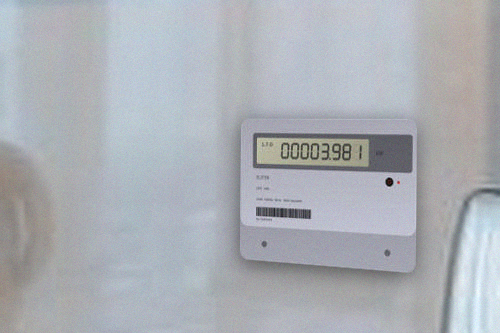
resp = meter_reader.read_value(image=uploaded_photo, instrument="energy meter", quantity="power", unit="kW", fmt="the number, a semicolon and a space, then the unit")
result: 3.981; kW
